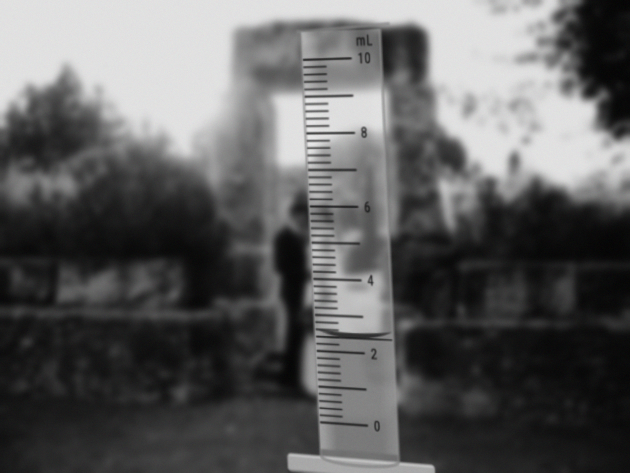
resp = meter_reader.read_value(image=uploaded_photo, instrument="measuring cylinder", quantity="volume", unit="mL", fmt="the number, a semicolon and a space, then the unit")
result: 2.4; mL
